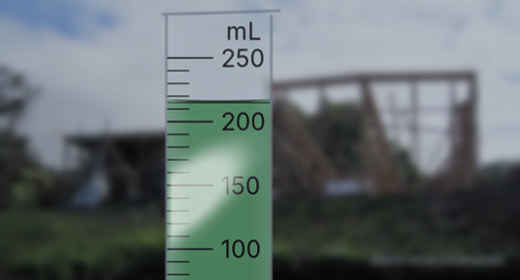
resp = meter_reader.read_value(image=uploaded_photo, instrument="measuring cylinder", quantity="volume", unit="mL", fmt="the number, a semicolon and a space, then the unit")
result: 215; mL
